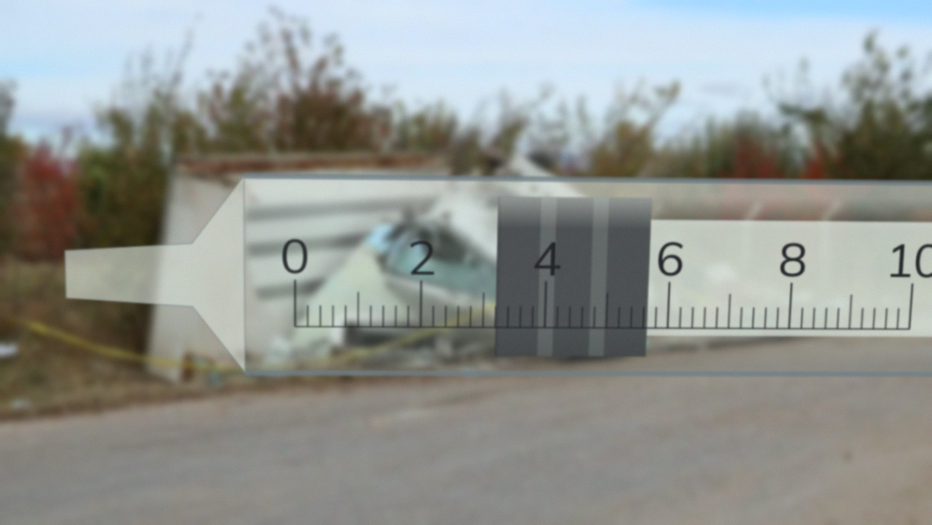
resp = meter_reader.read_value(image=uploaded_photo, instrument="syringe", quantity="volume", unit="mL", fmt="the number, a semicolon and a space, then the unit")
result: 3.2; mL
